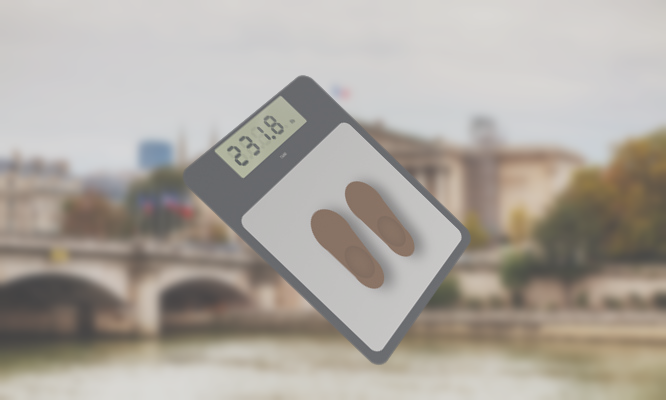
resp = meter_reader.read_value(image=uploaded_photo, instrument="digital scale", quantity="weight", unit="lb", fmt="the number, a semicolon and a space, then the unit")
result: 231.8; lb
